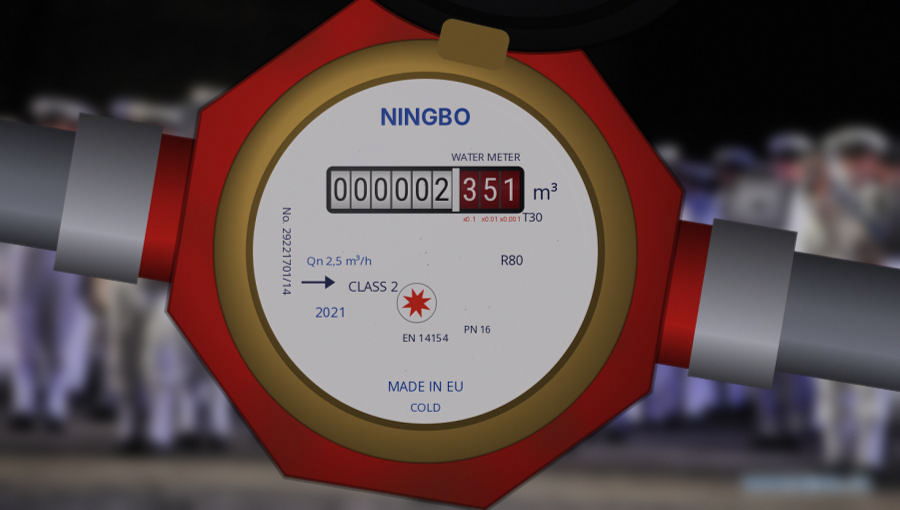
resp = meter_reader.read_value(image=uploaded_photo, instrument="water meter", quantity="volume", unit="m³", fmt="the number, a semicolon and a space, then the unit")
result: 2.351; m³
